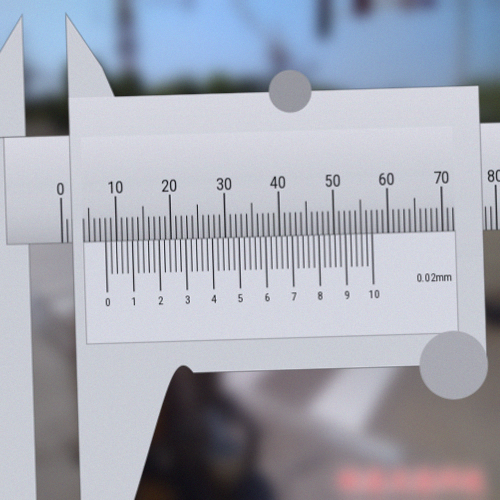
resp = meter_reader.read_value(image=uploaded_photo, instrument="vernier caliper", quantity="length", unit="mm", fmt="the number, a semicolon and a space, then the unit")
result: 8.0; mm
